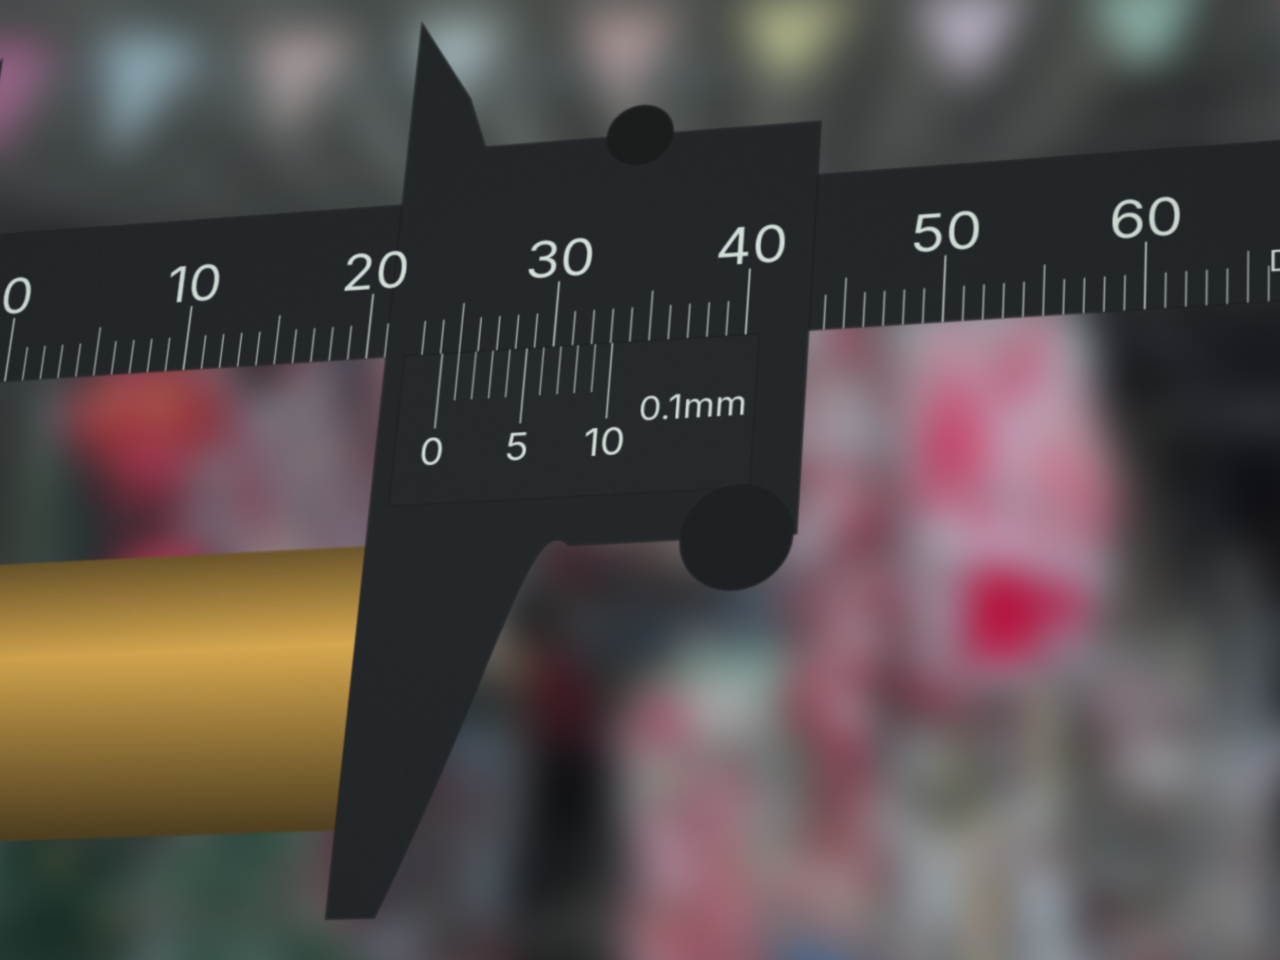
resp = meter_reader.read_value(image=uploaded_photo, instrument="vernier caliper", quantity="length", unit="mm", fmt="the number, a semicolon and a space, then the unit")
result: 24.1; mm
